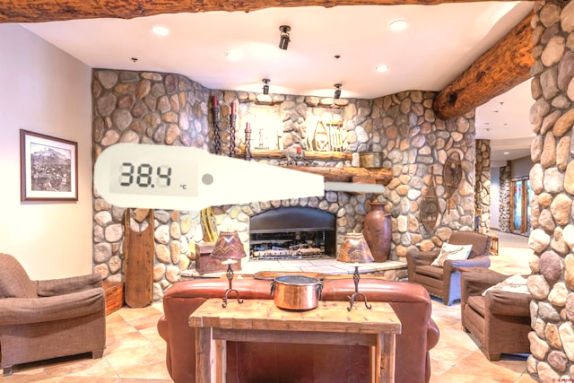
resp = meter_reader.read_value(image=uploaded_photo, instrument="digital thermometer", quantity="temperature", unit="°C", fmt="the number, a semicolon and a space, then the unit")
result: 38.4; °C
